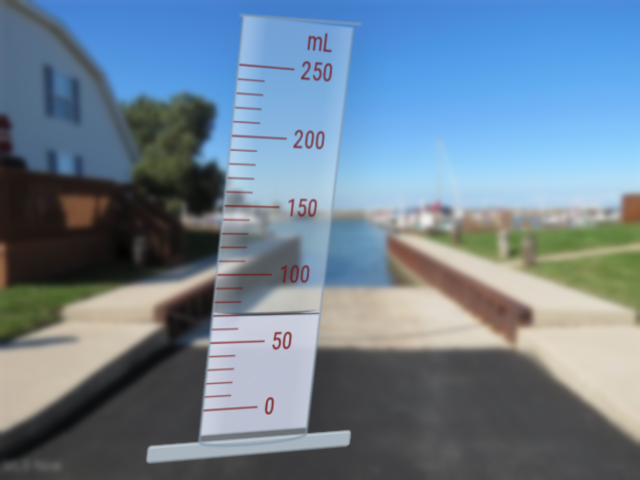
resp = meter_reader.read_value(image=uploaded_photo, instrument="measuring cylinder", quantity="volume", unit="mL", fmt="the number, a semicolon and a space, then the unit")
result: 70; mL
